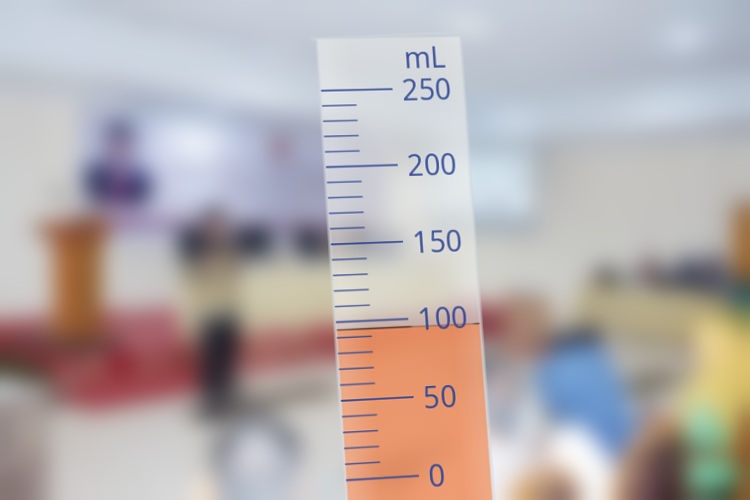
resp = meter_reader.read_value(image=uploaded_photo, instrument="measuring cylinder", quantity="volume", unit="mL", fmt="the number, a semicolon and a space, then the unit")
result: 95; mL
